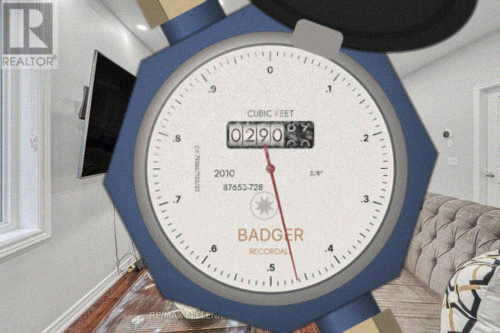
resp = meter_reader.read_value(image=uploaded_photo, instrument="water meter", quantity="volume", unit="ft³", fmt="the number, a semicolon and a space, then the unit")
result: 29089.46; ft³
